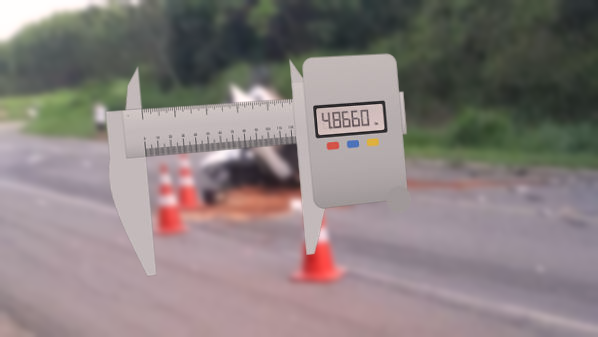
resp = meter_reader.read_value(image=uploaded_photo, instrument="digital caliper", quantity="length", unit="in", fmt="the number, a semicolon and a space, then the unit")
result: 4.8660; in
